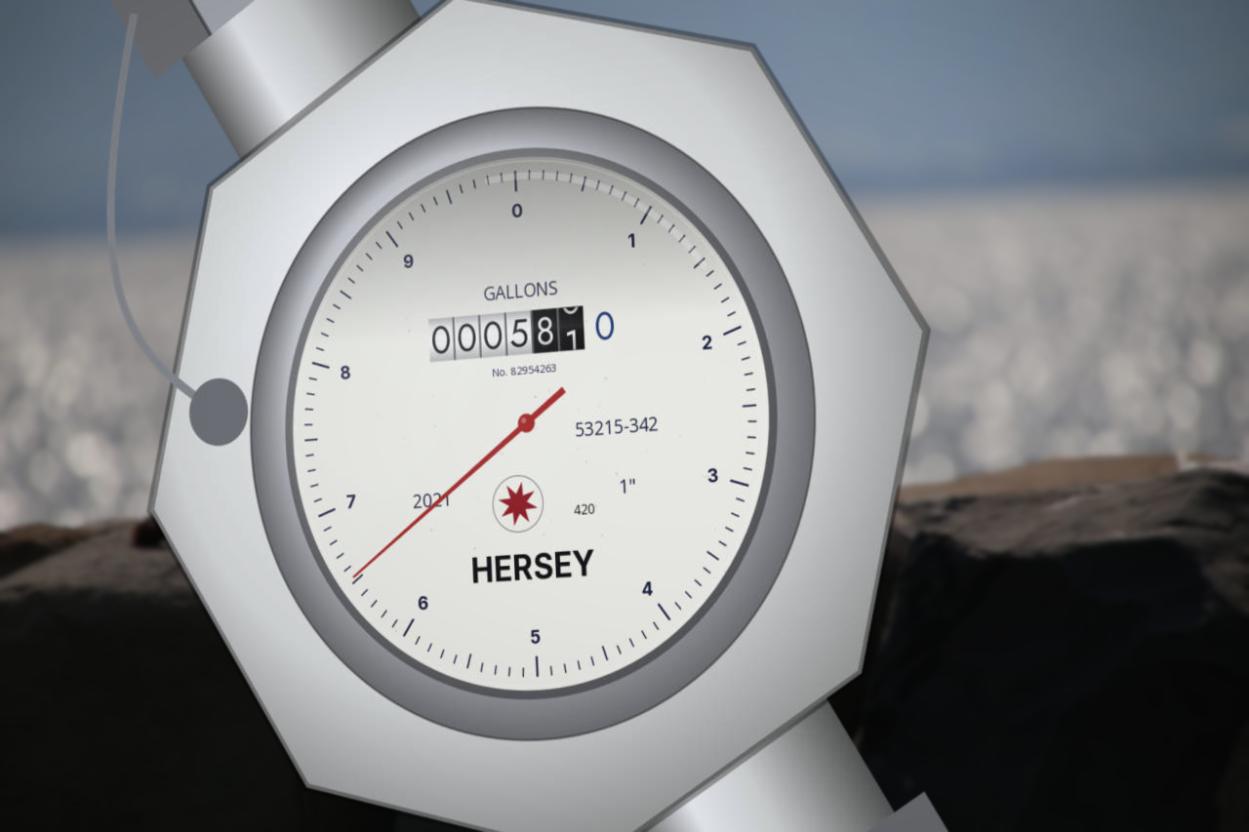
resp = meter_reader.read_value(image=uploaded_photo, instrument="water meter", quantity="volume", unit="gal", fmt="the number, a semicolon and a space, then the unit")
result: 5806.5; gal
